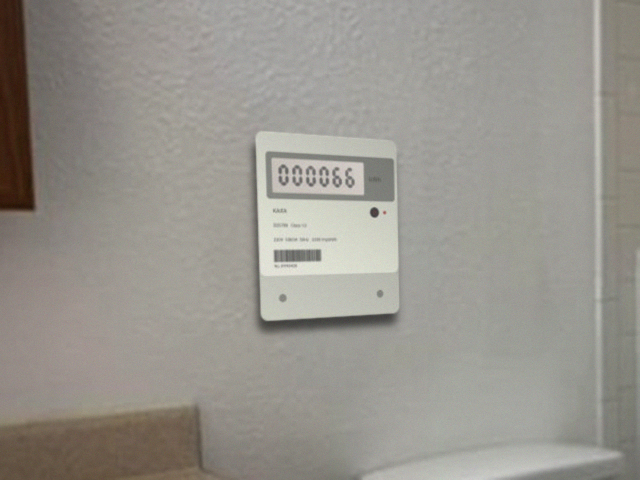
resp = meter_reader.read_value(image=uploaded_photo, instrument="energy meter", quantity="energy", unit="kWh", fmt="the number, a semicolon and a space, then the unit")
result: 66; kWh
